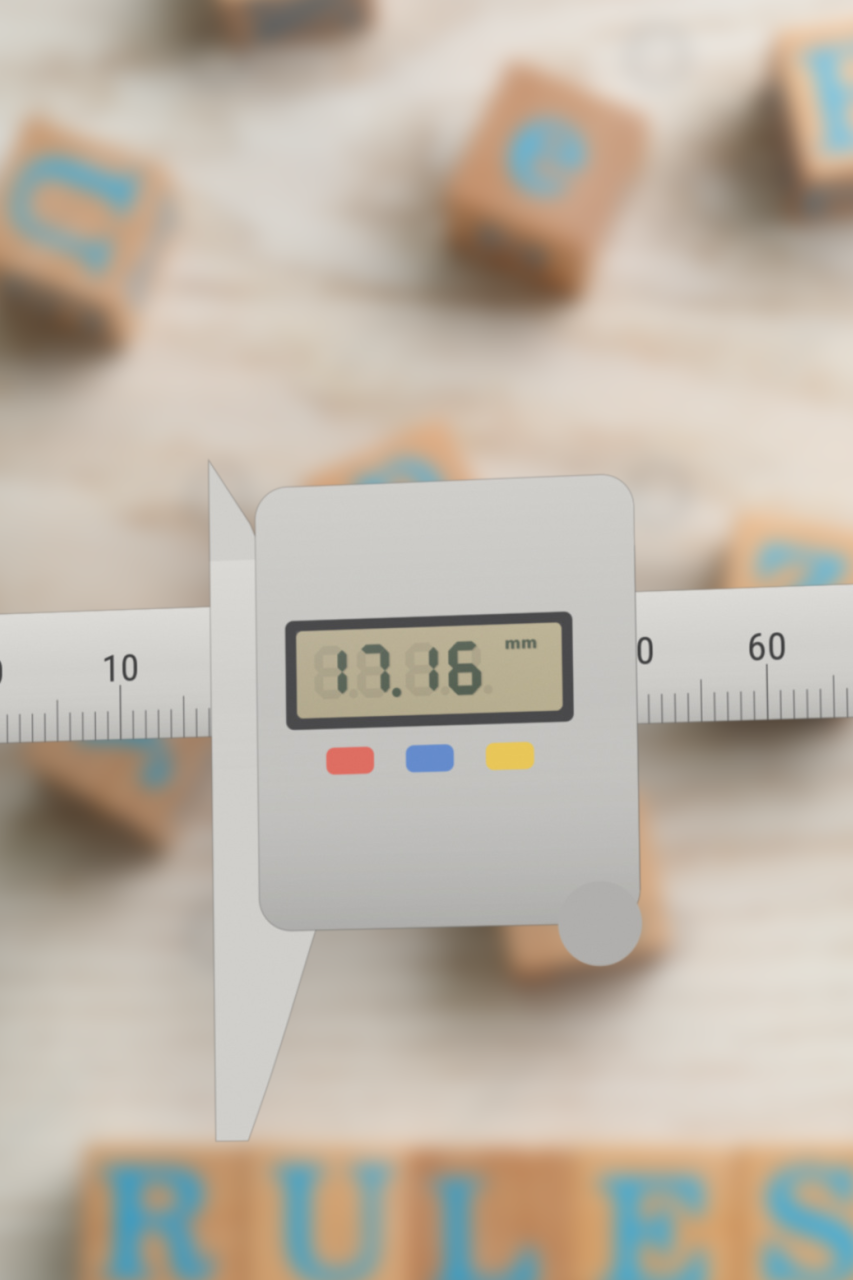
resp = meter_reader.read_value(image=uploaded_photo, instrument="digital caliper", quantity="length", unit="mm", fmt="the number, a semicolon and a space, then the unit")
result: 17.16; mm
